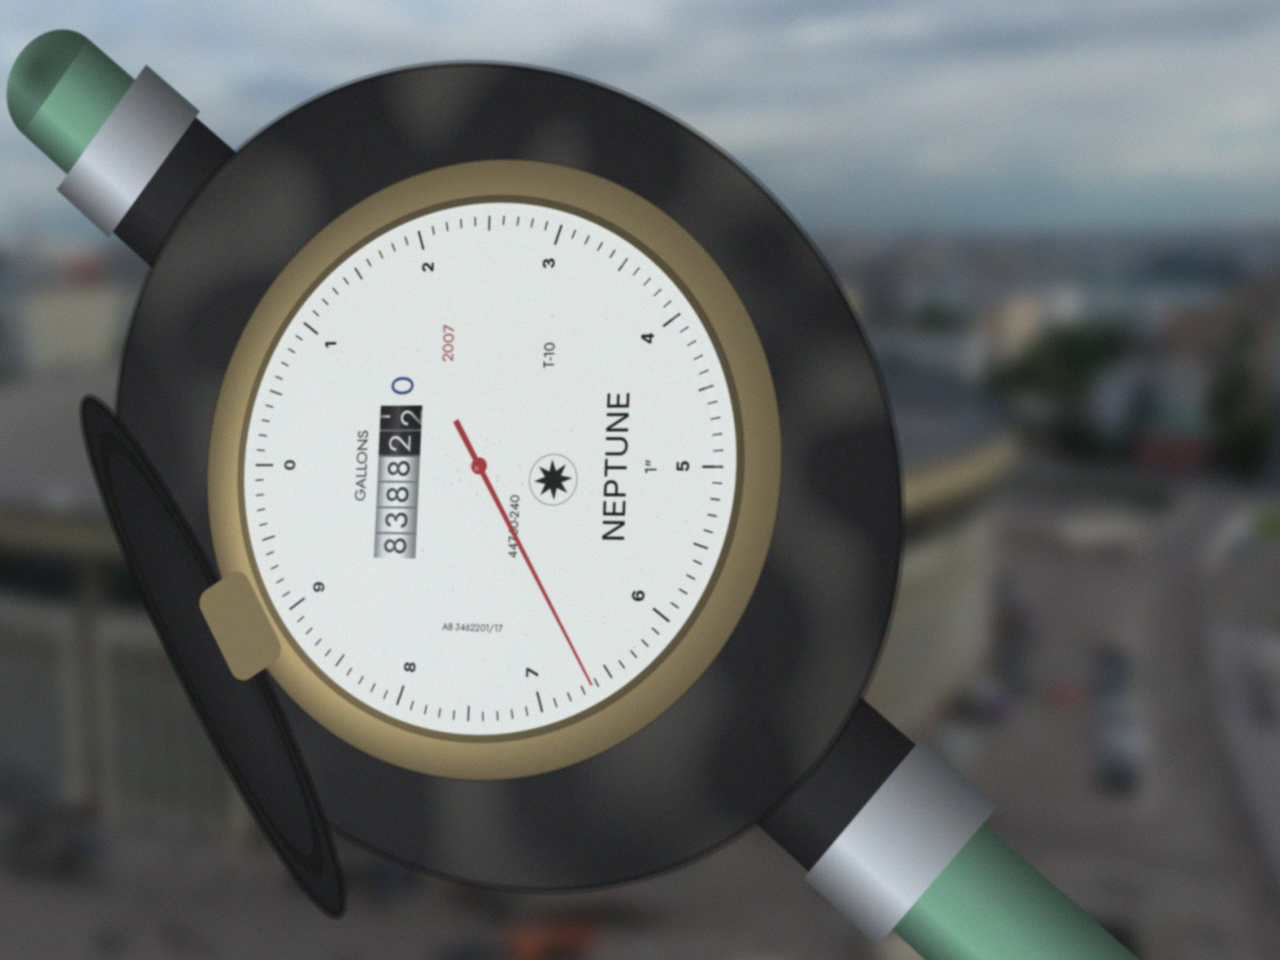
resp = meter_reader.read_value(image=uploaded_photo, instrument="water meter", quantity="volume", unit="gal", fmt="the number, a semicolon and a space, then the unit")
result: 8388216.6; gal
